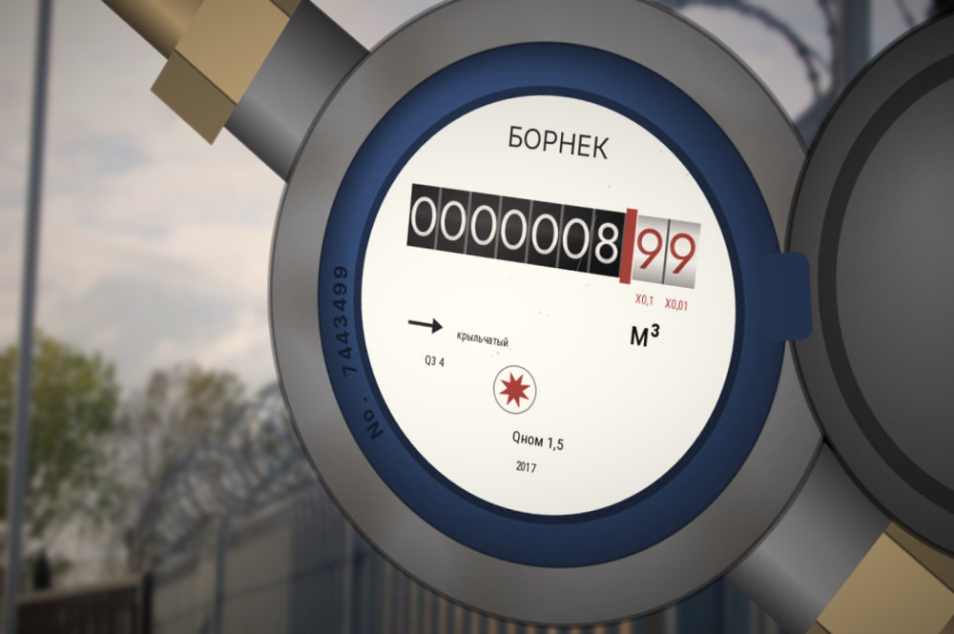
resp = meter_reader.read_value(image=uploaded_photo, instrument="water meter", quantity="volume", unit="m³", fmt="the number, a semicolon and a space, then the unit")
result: 8.99; m³
